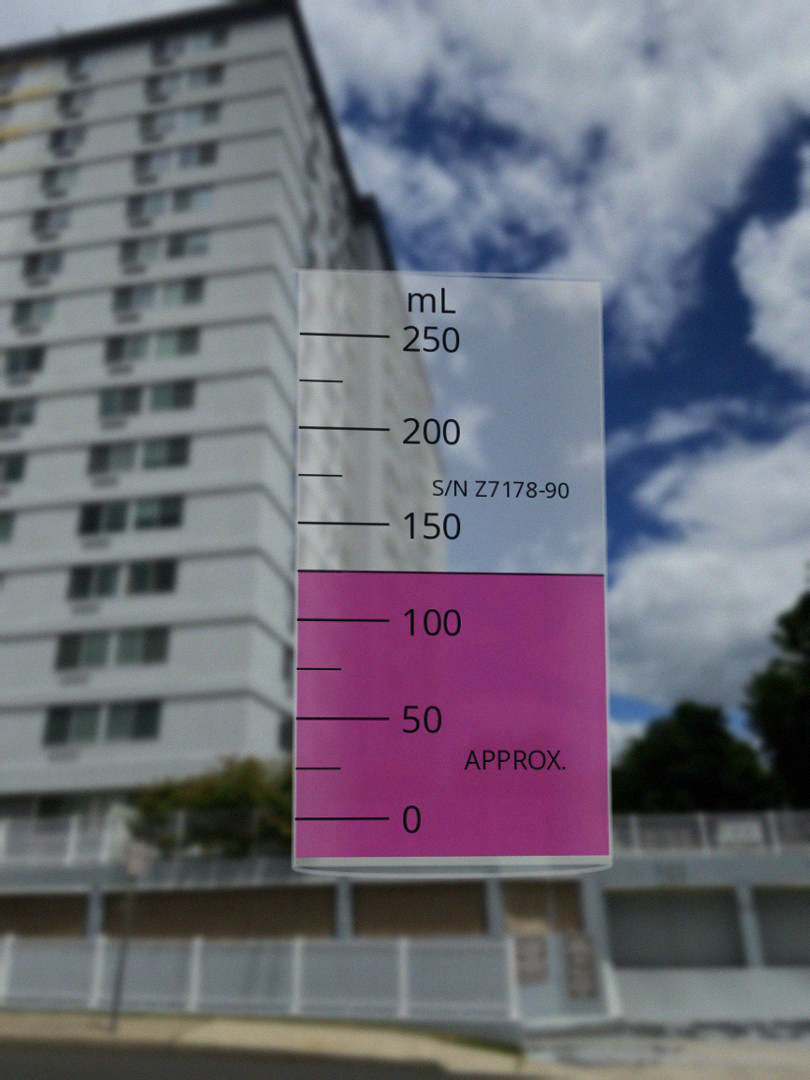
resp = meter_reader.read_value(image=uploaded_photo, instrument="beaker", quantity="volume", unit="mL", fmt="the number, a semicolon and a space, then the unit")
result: 125; mL
